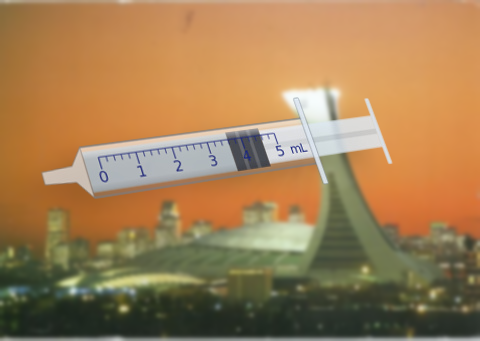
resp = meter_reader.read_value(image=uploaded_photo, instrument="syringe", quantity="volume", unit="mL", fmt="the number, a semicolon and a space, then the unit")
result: 3.6; mL
